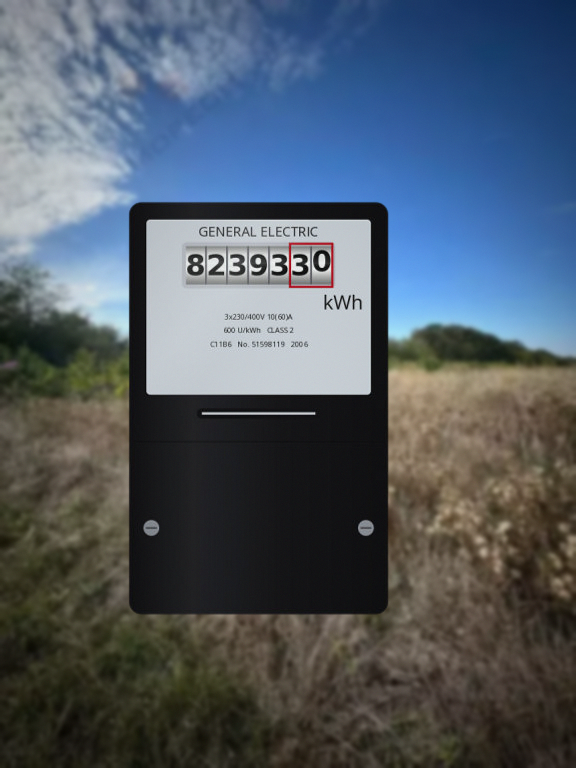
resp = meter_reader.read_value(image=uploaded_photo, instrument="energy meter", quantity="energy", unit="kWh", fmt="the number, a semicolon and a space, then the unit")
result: 82393.30; kWh
